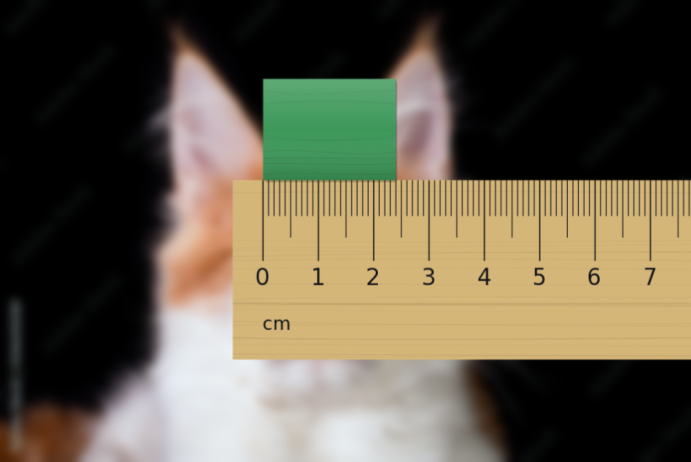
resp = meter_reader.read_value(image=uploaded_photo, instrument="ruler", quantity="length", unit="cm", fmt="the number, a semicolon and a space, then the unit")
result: 2.4; cm
